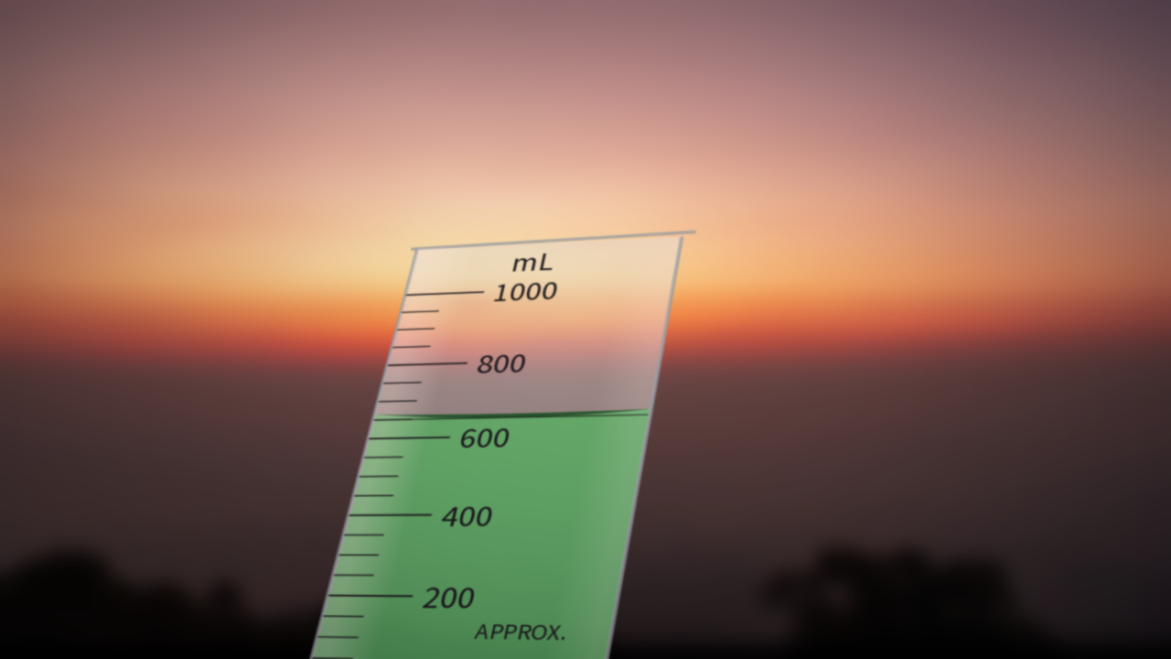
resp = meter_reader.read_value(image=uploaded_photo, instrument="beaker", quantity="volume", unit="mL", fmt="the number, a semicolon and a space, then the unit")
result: 650; mL
